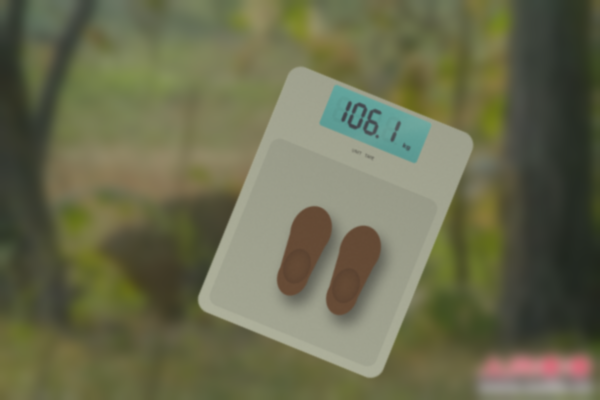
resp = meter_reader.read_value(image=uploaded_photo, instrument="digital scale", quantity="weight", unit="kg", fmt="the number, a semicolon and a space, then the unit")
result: 106.1; kg
